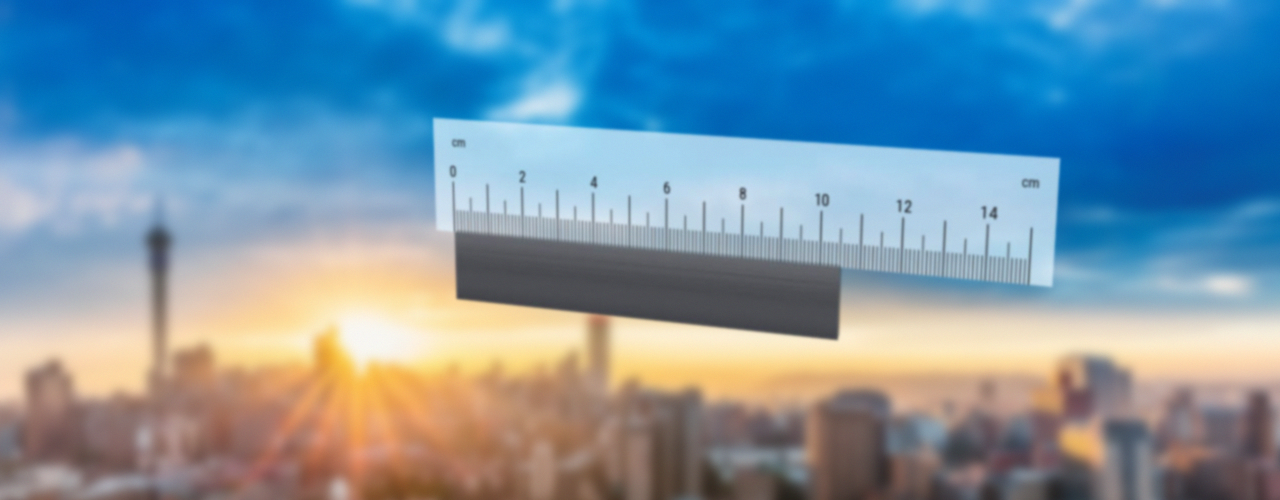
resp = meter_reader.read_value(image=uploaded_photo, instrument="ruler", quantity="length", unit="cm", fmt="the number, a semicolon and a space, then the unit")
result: 10.5; cm
